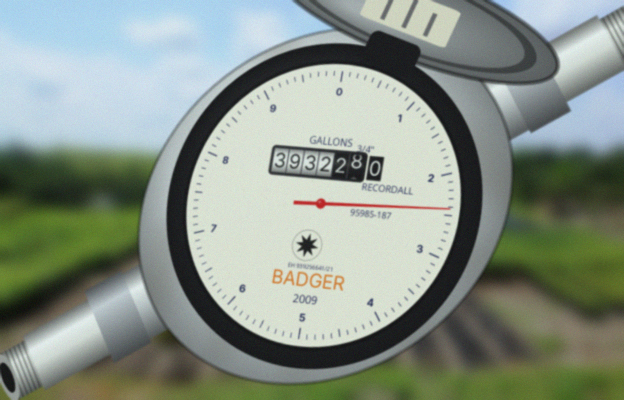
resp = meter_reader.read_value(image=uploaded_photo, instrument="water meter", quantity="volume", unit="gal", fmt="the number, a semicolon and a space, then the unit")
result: 3932282.4; gal
